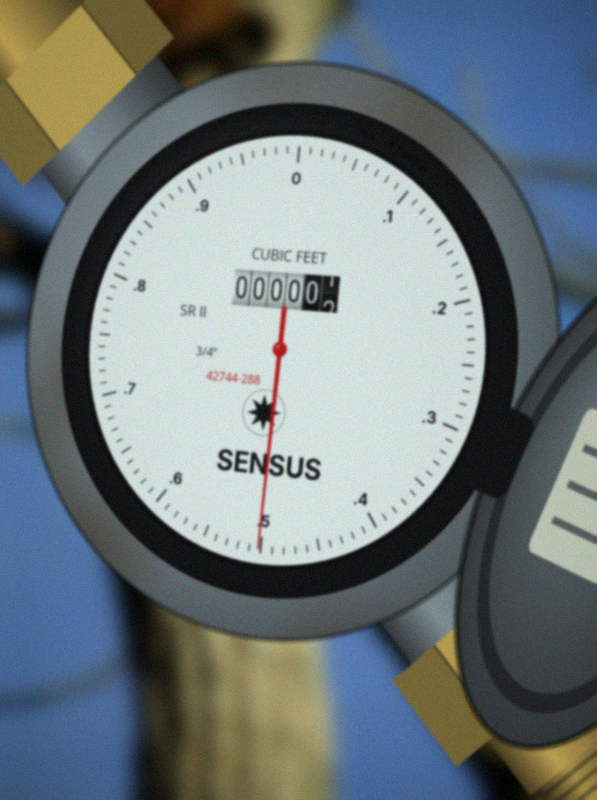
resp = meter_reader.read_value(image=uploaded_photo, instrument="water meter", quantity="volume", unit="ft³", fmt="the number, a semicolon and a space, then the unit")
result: 1.50; ft³
